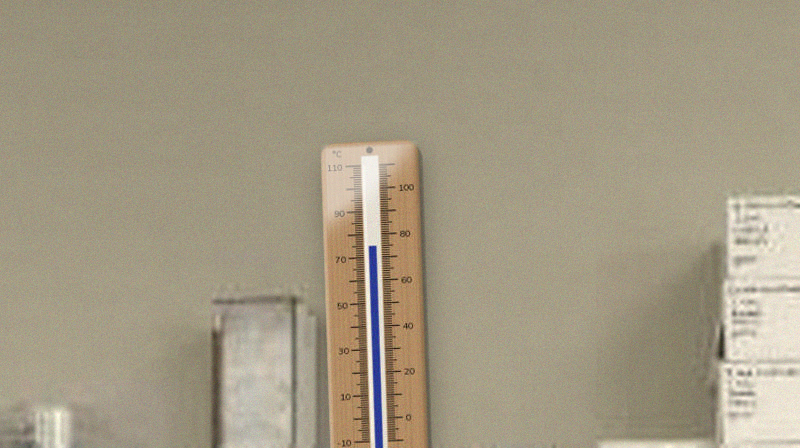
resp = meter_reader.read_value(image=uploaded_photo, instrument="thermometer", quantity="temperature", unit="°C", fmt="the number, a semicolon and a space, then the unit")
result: 75; °C
